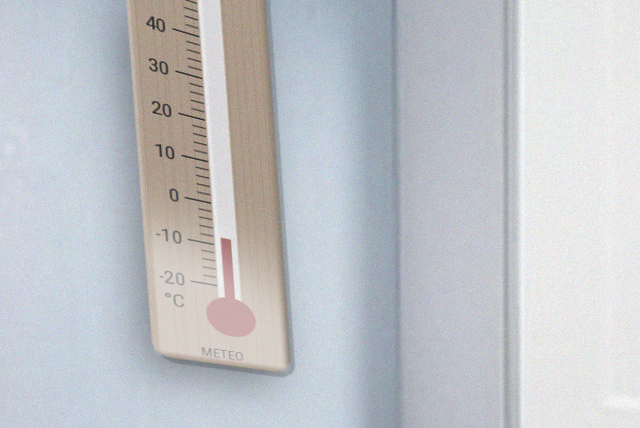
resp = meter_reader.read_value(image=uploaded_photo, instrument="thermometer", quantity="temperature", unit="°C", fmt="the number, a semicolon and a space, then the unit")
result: -8; °C
